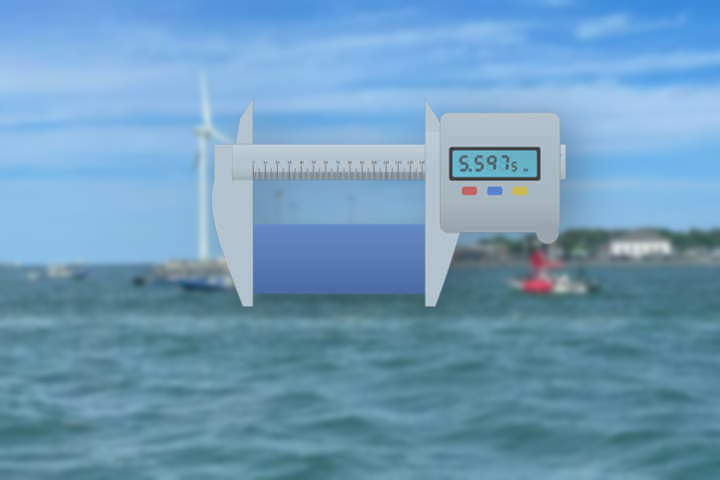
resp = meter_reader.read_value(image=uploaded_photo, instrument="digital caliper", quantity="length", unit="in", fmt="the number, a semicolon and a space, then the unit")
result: 5.5975; in
